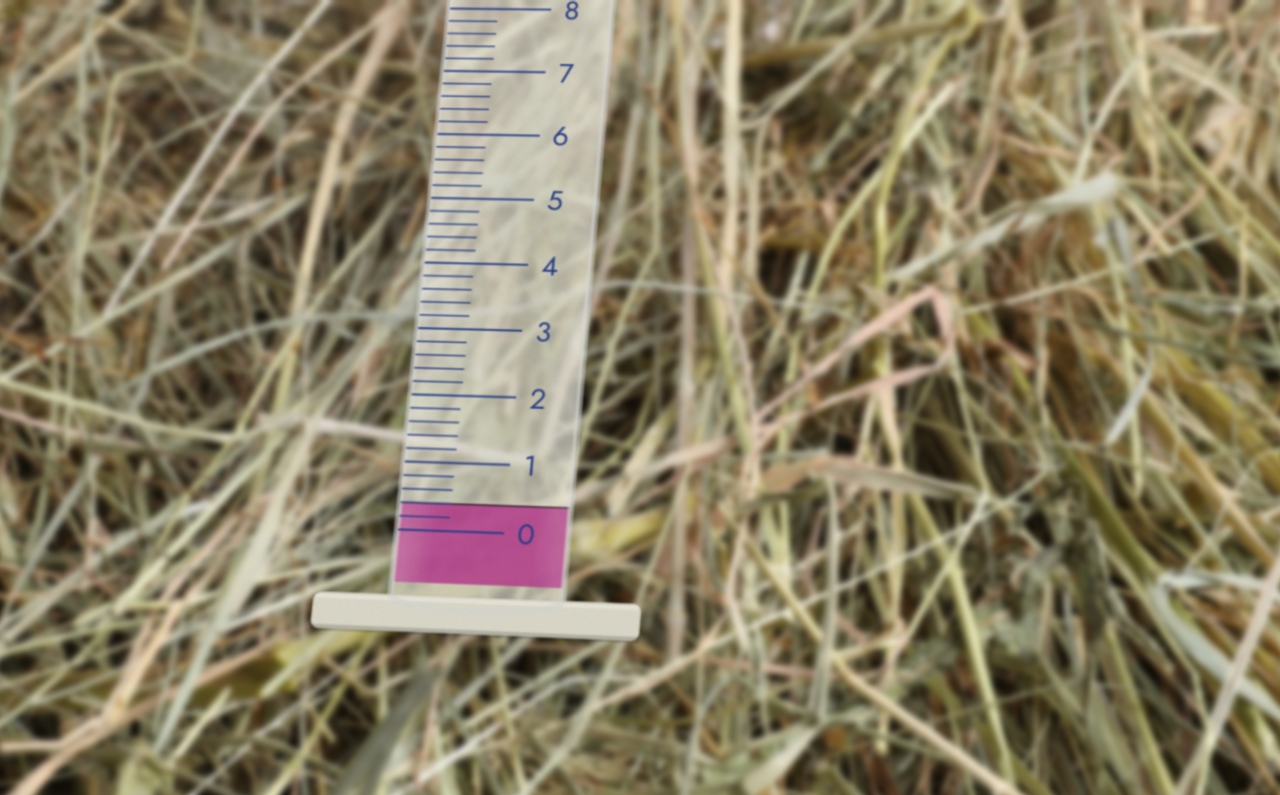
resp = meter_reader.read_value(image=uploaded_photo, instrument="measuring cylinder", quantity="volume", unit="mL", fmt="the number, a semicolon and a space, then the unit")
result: 0.4; mL
